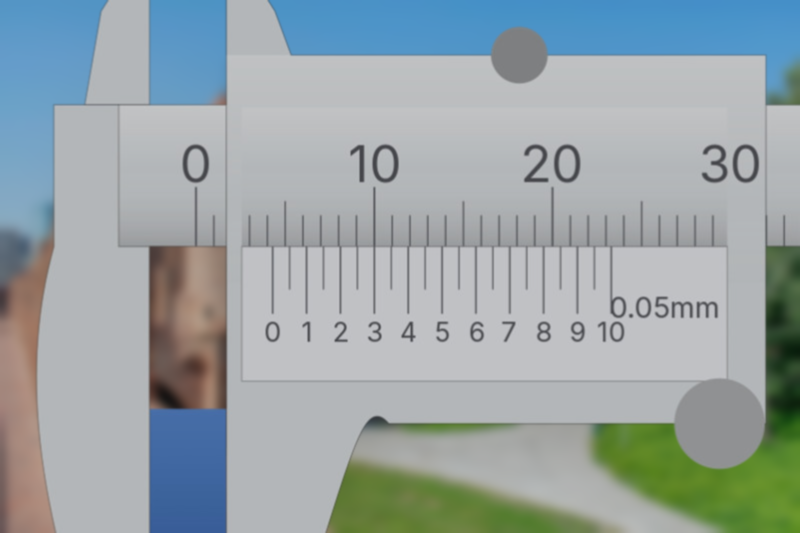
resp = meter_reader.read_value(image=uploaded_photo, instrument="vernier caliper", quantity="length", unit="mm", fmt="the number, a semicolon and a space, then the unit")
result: 4.3; mm
